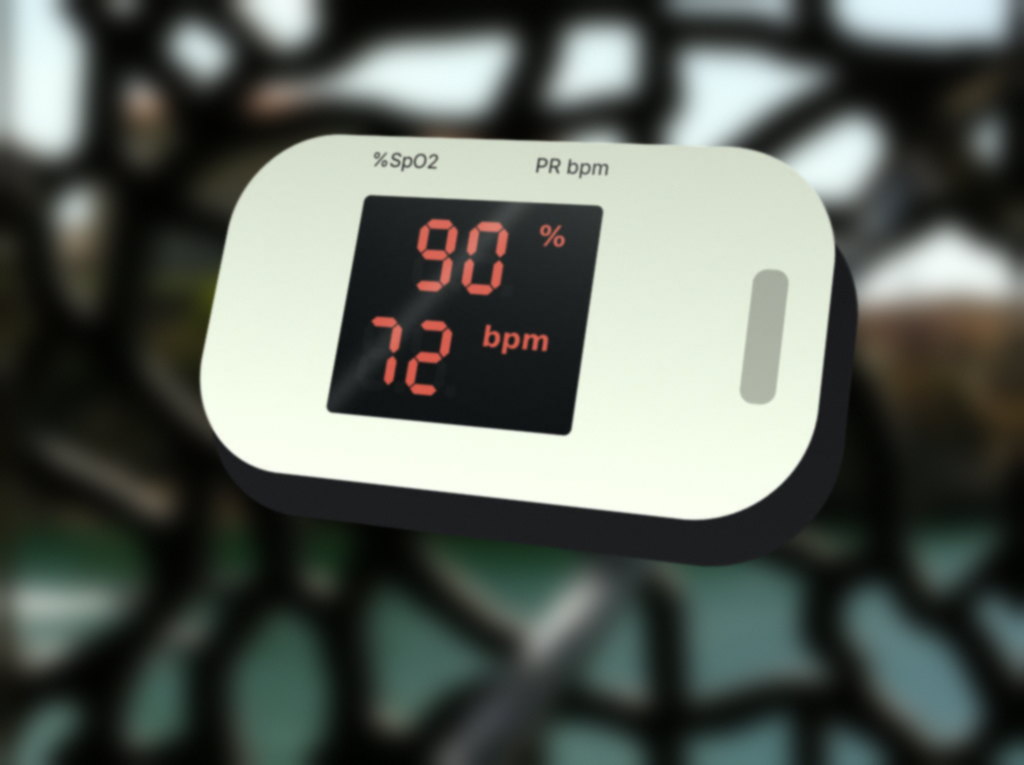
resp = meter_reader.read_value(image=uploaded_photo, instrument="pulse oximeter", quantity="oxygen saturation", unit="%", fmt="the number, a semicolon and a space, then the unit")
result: 90; %
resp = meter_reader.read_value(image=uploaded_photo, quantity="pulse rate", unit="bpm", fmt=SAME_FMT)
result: 72; bpm
